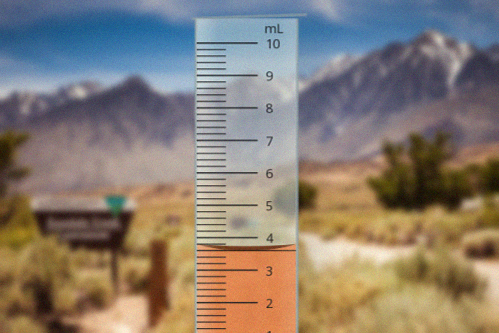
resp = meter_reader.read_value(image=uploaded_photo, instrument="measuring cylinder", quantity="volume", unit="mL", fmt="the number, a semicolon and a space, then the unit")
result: 3.6; mL
